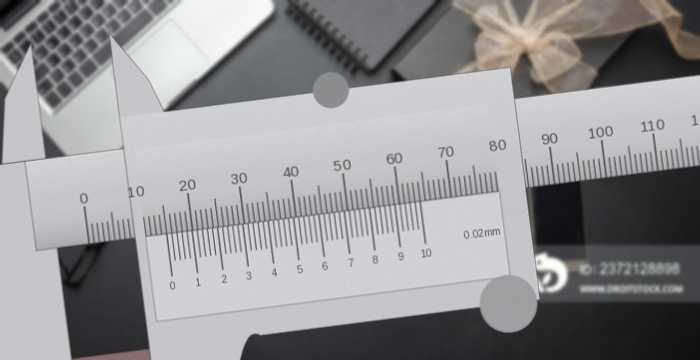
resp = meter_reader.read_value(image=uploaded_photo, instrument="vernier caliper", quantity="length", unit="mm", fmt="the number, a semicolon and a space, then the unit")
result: 15.0; mm
